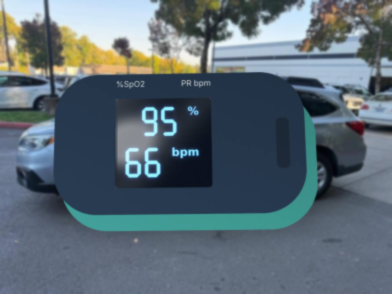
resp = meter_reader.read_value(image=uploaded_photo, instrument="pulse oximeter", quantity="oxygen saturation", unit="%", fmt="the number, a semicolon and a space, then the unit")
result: 95; %
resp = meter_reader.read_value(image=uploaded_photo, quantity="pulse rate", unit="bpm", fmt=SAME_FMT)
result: 66; bpm
